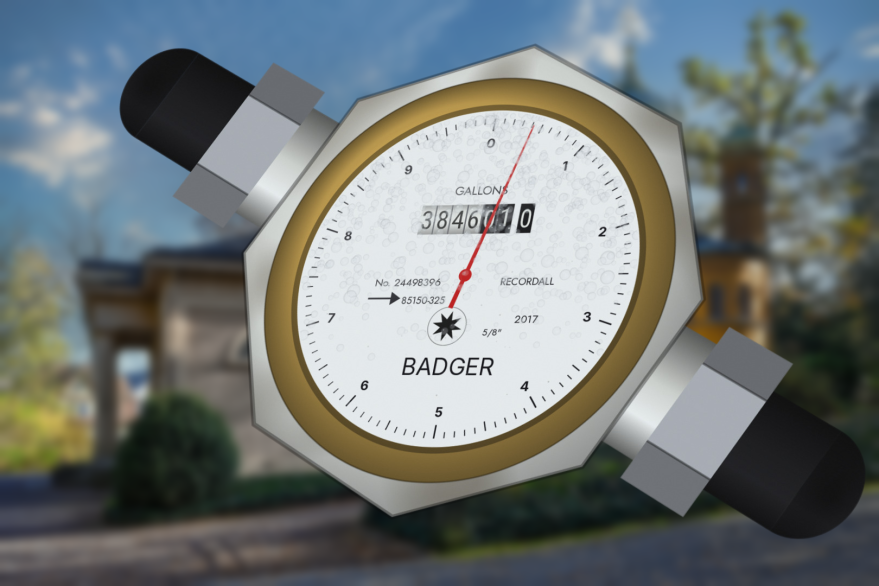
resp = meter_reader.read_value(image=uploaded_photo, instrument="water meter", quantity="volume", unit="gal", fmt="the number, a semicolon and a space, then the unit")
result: 3846010.4; gal
